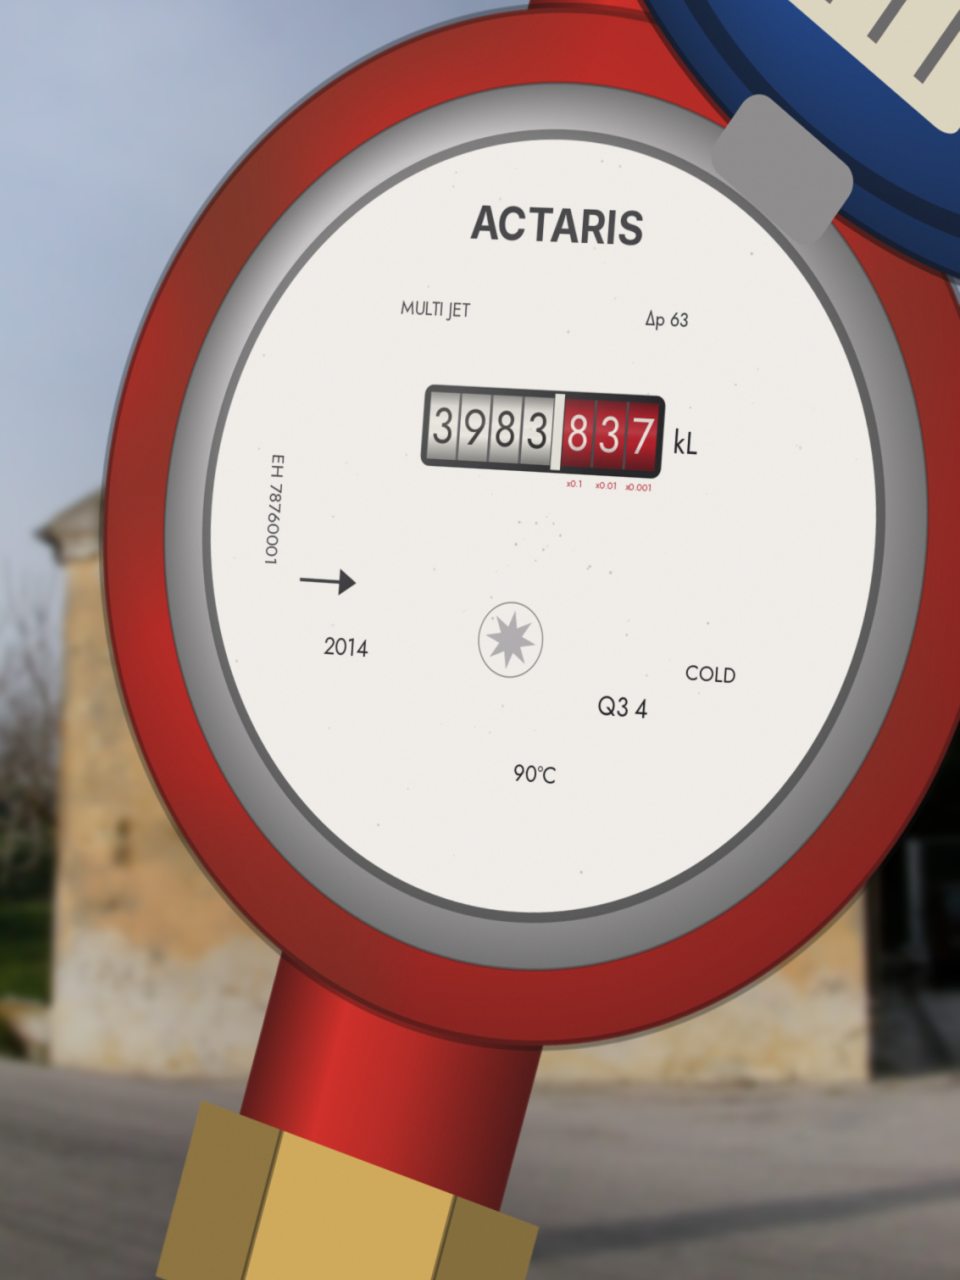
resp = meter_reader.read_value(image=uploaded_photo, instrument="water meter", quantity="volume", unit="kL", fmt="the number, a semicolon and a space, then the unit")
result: 3983.837; kL
